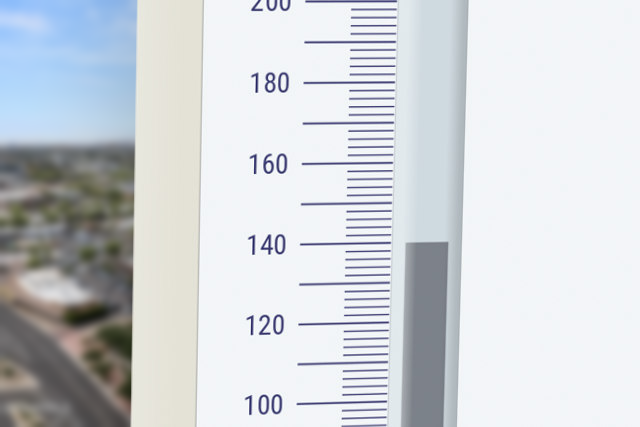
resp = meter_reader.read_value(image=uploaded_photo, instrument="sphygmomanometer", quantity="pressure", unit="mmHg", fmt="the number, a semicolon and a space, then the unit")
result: 140; mmHg
